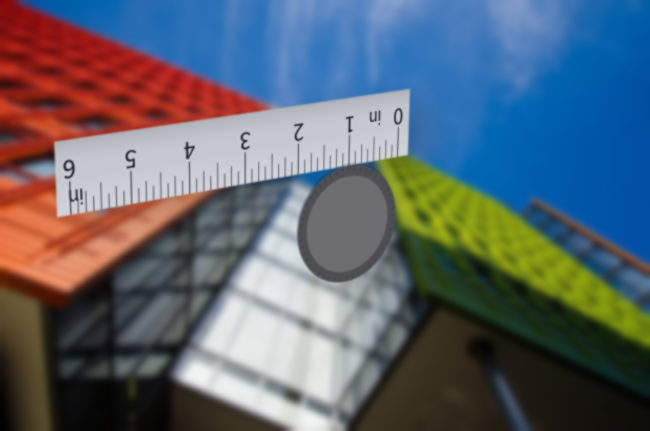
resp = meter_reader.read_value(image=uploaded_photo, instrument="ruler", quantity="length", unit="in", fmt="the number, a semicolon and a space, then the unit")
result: 2; in
